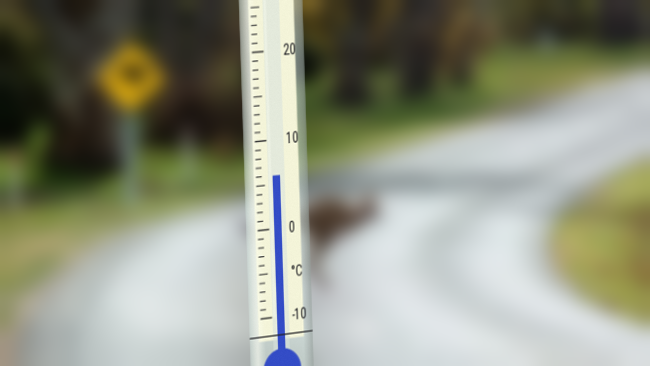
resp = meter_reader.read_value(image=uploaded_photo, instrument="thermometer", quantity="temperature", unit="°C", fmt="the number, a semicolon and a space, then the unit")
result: 6; °C
